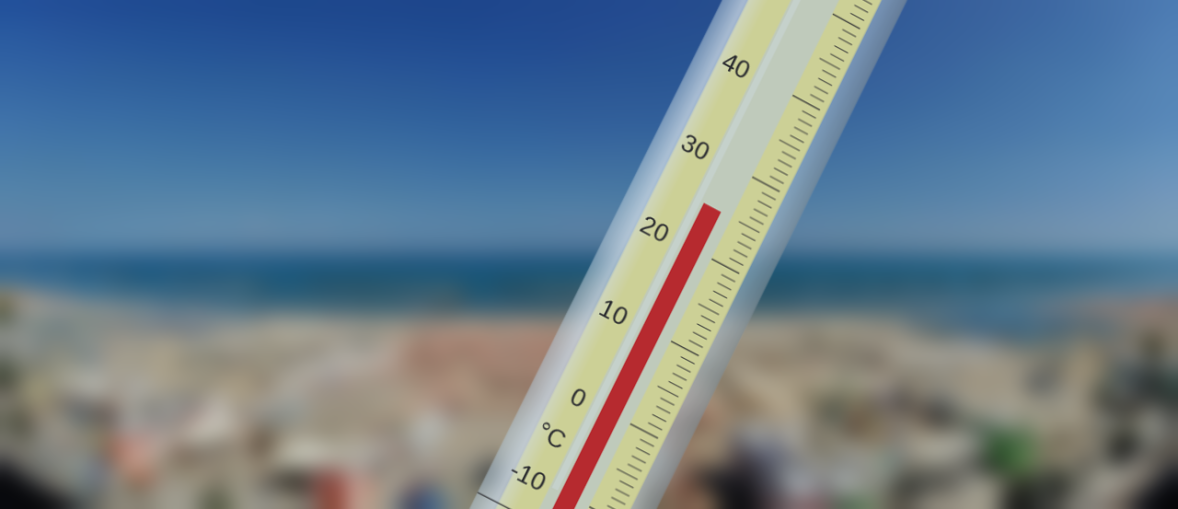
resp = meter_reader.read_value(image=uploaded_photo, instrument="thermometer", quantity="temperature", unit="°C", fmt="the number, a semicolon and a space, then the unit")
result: 25; °C
